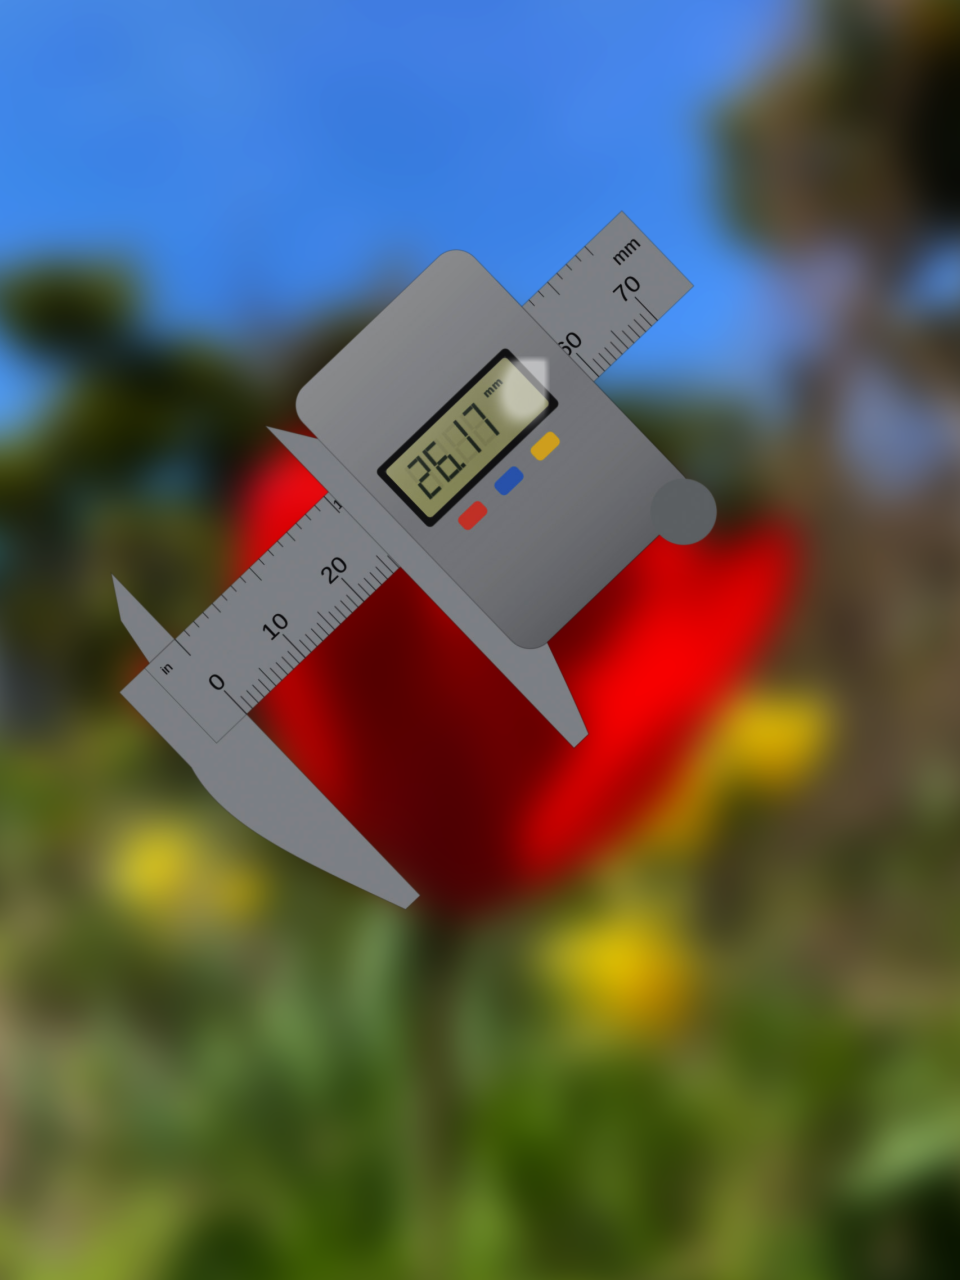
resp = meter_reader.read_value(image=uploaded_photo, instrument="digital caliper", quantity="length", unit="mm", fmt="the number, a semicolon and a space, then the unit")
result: 26.17; mm
